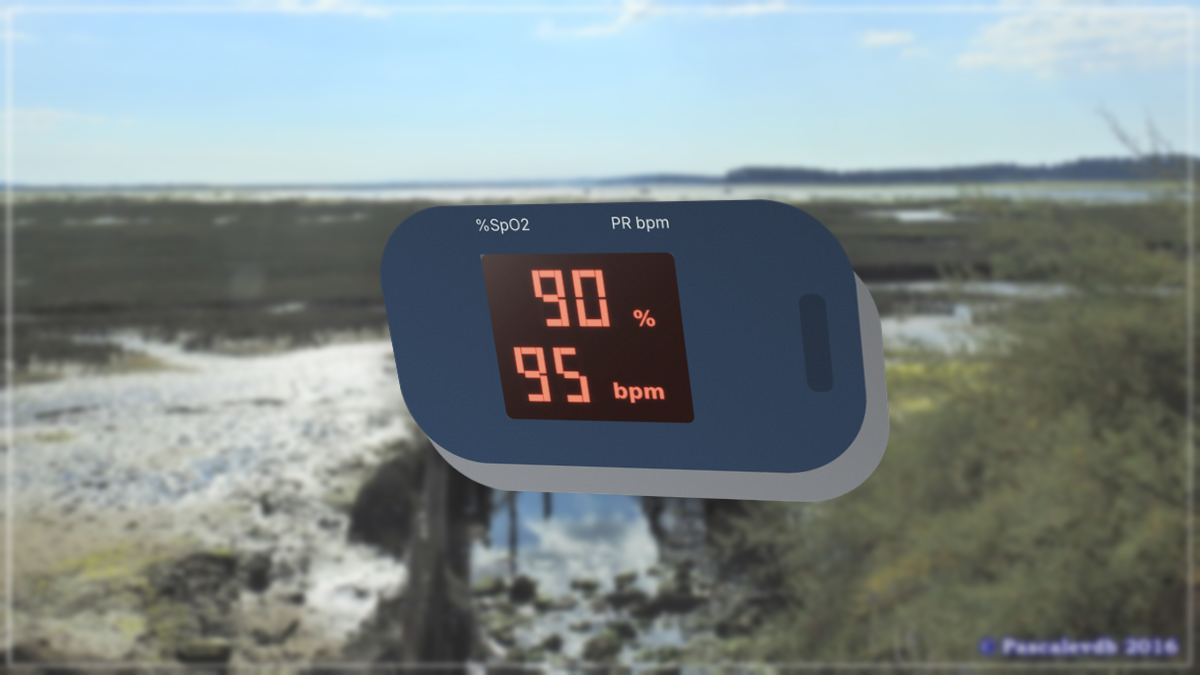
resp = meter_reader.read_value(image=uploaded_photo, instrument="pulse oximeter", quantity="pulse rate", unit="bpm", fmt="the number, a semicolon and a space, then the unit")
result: 95; bpm
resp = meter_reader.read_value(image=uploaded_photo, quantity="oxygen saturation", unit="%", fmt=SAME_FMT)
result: 90; %
